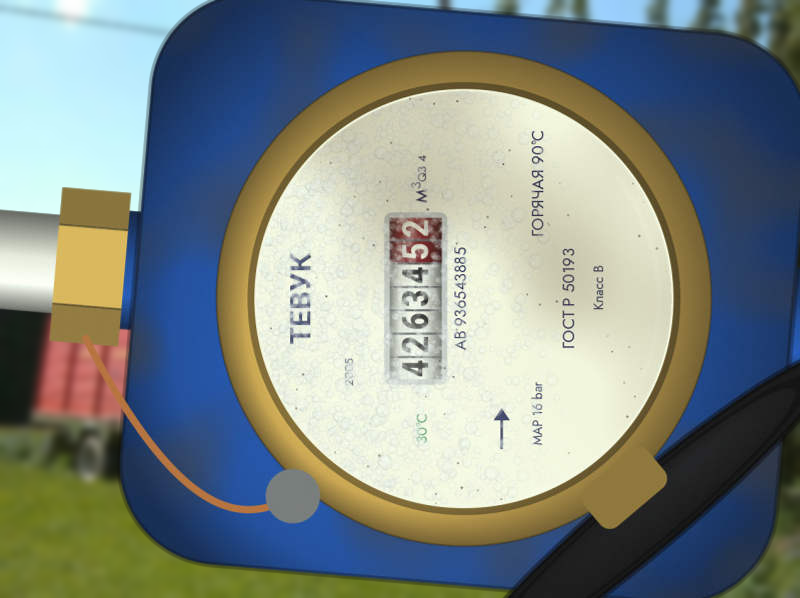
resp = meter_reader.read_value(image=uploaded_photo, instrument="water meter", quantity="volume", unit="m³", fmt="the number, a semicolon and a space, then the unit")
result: 42634.52; m³
